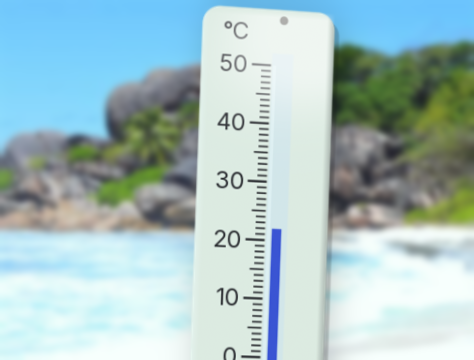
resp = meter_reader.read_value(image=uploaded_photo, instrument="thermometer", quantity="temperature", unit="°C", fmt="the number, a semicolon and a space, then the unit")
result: 22; °C
